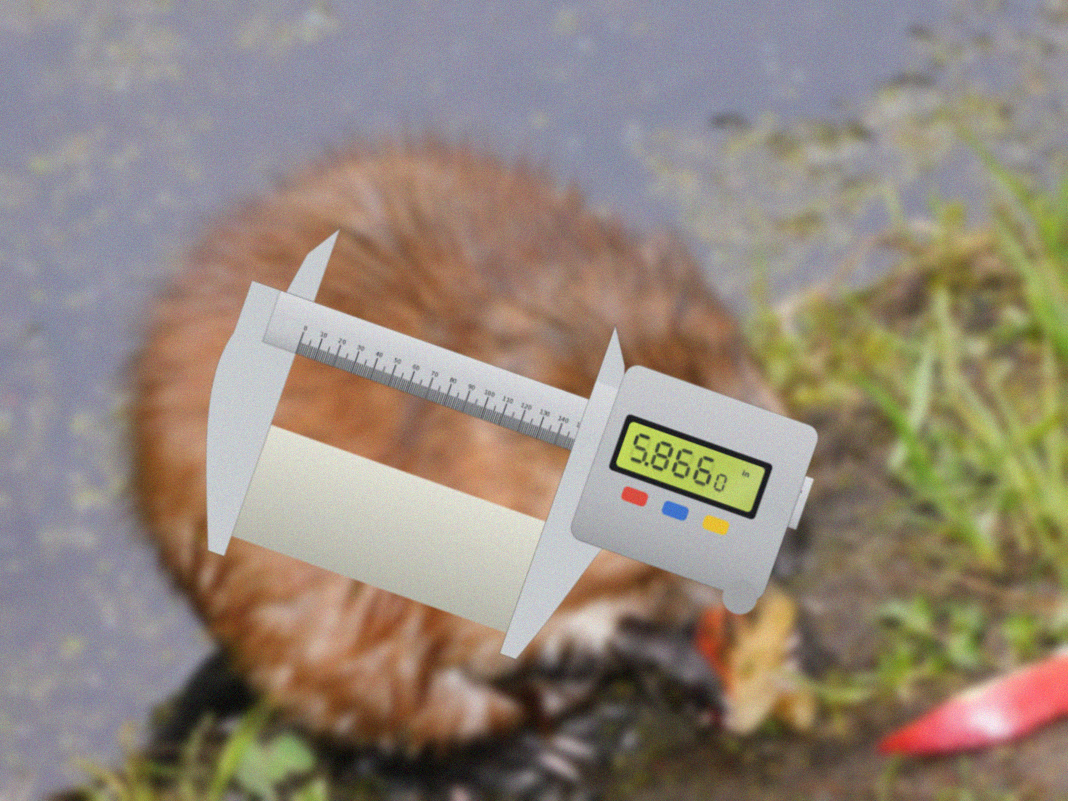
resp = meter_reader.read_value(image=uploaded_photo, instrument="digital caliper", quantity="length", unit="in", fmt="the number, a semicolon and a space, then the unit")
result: 5.8660; in
